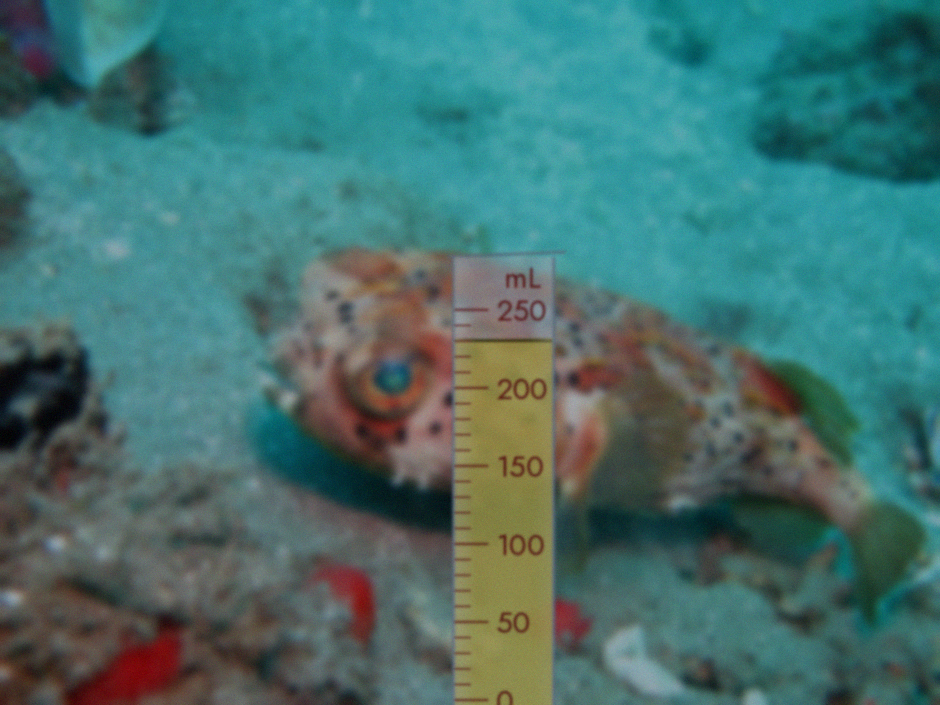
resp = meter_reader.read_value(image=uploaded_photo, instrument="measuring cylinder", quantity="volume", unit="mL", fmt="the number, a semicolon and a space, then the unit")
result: 230; mL
